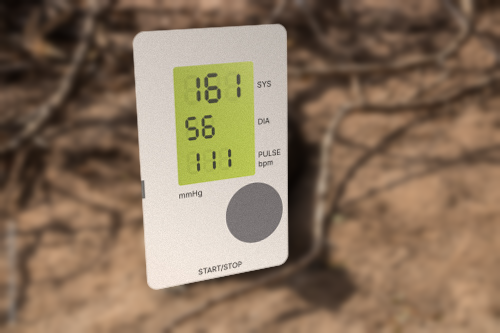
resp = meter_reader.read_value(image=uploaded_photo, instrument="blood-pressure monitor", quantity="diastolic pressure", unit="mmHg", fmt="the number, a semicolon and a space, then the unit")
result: 56; mmHg
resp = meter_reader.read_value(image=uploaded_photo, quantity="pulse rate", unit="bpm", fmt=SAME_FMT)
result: 111; bpm
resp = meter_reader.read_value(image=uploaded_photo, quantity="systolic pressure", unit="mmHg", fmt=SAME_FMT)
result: 161; mmHg
